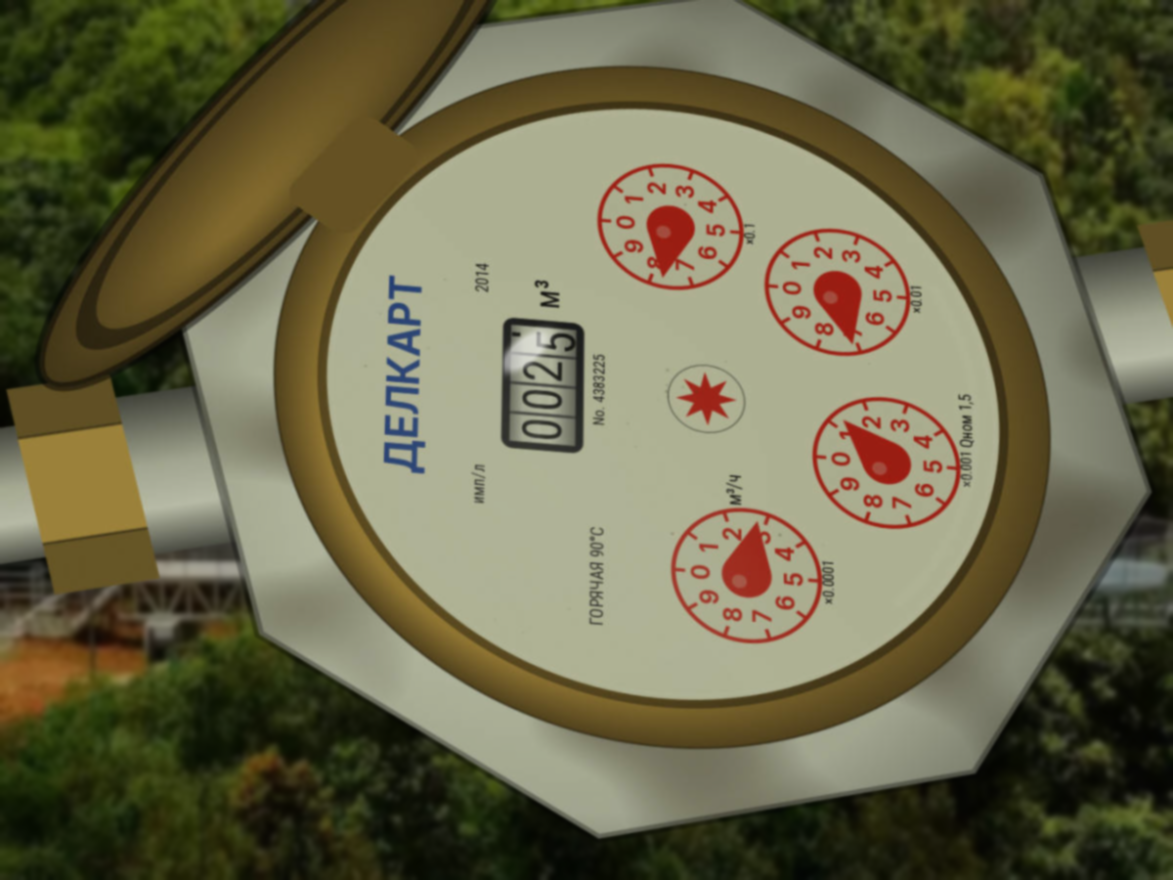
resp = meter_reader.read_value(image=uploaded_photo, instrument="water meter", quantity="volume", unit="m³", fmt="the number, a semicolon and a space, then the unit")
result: 24.7712; m³
